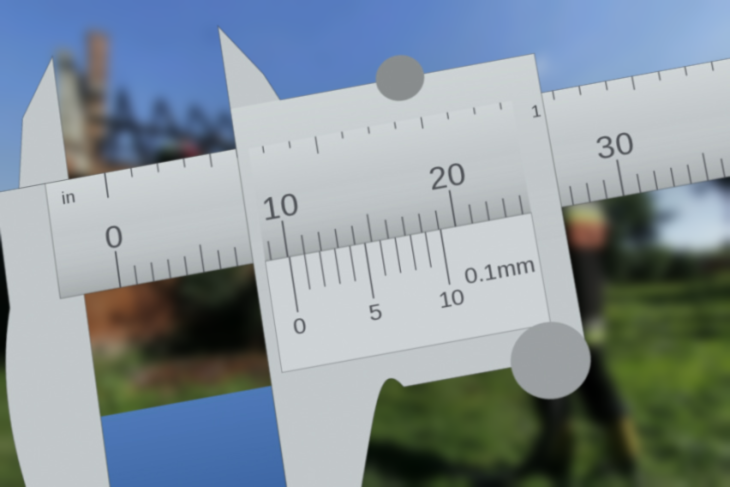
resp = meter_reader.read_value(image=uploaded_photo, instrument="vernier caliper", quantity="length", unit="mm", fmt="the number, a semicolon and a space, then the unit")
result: 10.1; mm
